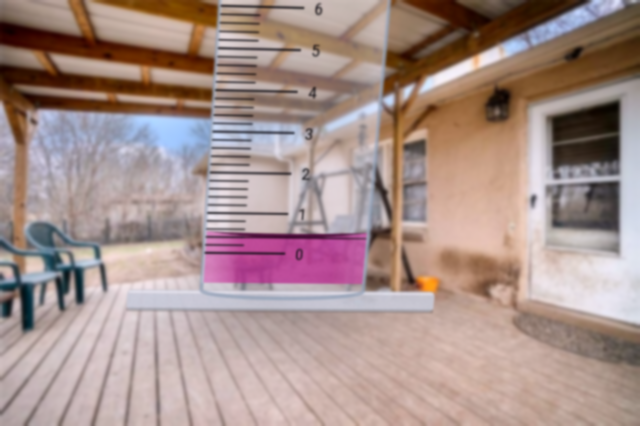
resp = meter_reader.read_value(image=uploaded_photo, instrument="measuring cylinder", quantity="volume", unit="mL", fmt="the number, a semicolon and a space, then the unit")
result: 0.4; mL
